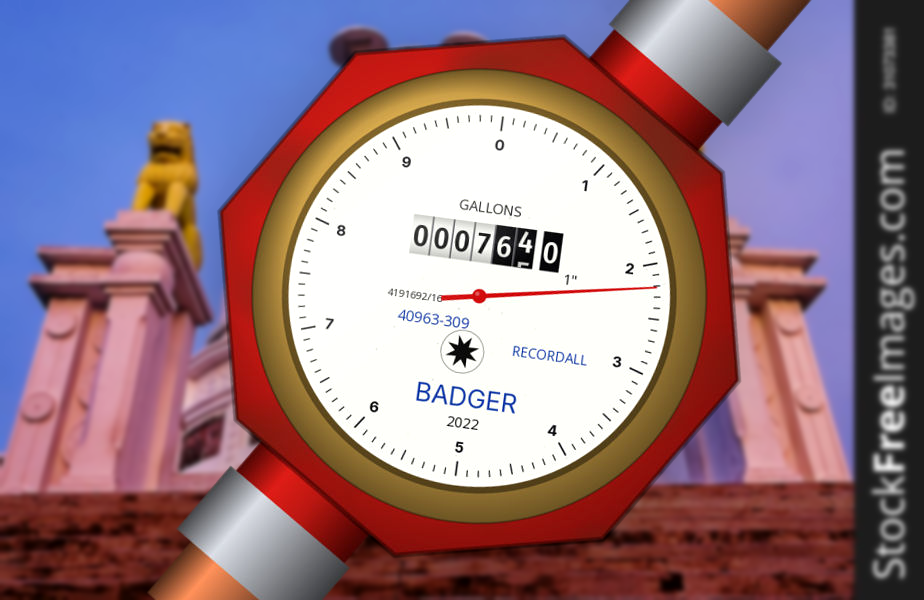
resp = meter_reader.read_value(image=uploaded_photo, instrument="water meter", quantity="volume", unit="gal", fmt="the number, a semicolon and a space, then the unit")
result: 7642.2; gal
